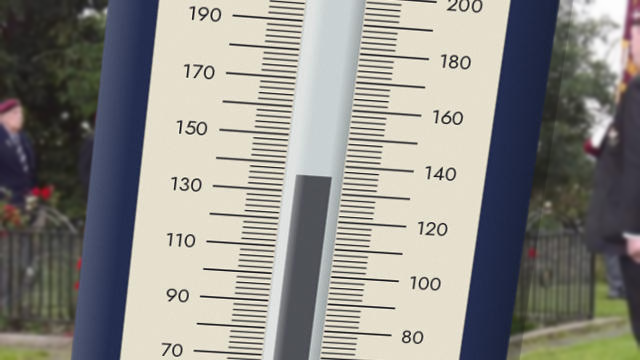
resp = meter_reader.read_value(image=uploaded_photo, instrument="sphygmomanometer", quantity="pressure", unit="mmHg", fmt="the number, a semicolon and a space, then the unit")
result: 136; mmHg
